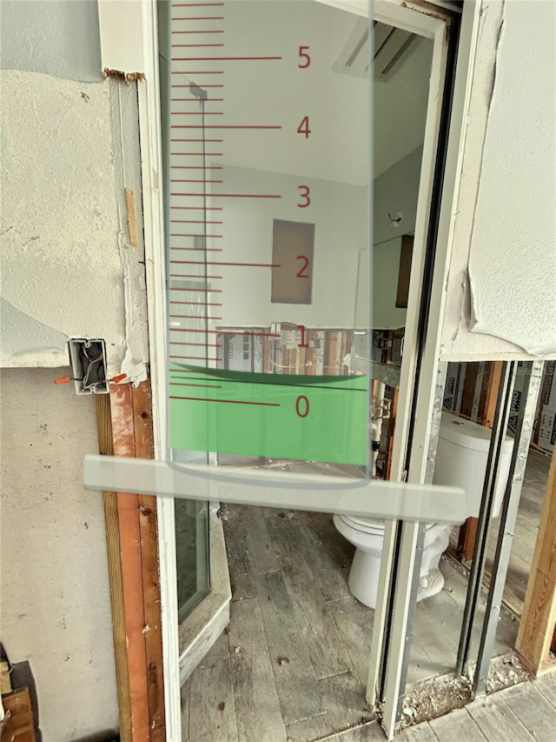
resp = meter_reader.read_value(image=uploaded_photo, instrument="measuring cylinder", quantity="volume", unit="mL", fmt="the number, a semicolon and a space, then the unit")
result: 0.3; mL
